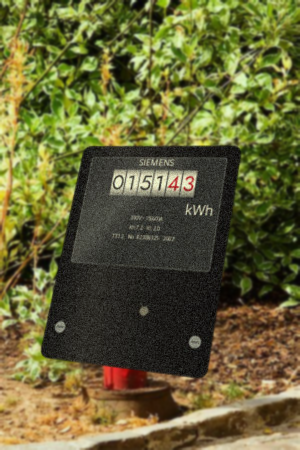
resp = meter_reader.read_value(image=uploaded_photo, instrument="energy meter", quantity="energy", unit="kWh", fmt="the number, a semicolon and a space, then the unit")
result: 151.43; kWh
